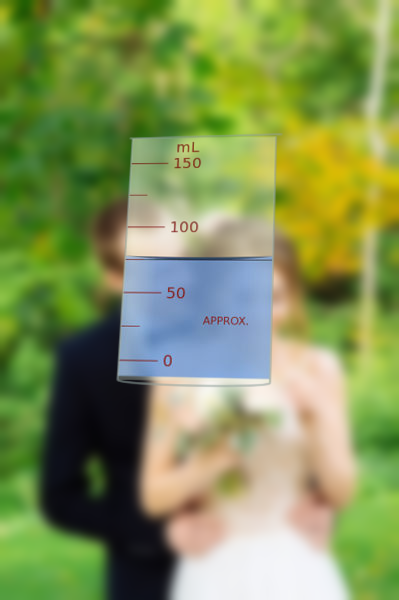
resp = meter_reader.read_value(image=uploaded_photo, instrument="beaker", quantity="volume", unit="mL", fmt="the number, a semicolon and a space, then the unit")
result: 75; mL
